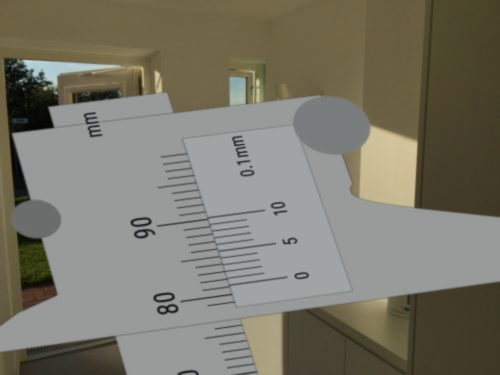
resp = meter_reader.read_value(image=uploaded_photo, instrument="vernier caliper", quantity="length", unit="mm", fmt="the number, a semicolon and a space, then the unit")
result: 81.2; mm
